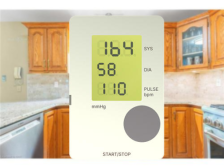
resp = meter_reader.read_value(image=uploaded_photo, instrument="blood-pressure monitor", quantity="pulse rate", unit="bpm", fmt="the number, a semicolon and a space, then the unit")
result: 110; bpm
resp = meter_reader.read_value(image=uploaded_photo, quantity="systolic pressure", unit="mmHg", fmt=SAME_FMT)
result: 164; mmHg
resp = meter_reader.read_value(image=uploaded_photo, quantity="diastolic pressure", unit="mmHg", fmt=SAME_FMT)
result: 58; mmHg
